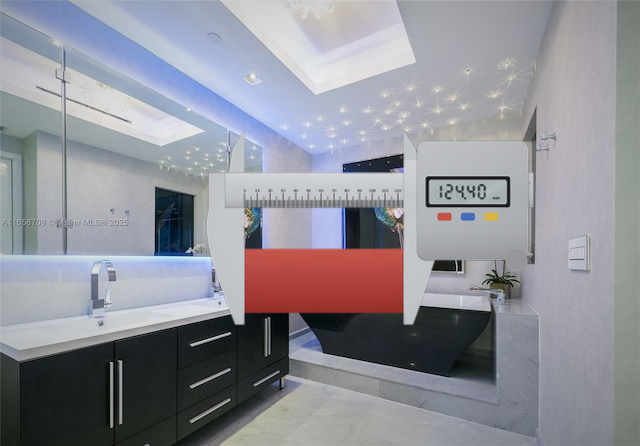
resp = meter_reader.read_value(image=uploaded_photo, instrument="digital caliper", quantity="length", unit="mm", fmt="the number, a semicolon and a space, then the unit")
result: 124.40; mm
